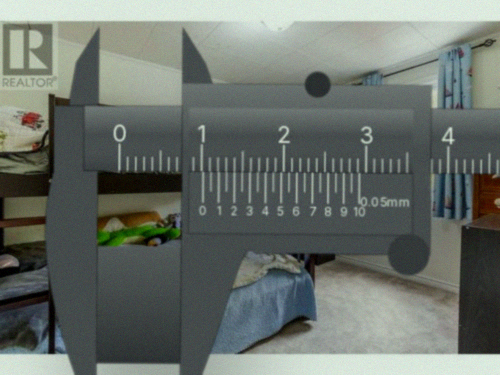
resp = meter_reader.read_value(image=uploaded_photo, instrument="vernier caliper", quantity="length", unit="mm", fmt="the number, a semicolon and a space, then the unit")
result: 10.2; mm
